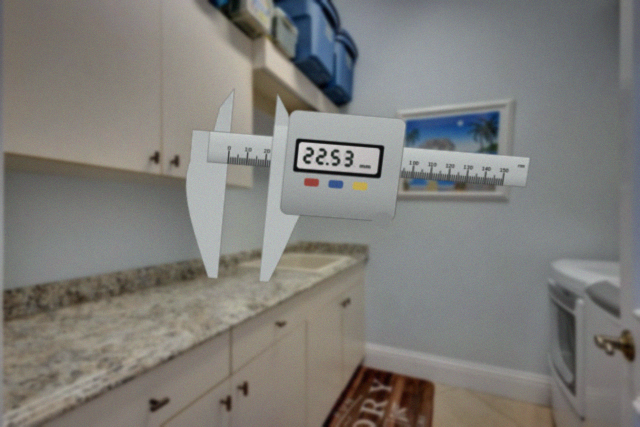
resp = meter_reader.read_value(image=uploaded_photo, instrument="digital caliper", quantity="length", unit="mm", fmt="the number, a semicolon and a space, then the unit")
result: 22.53; mm
